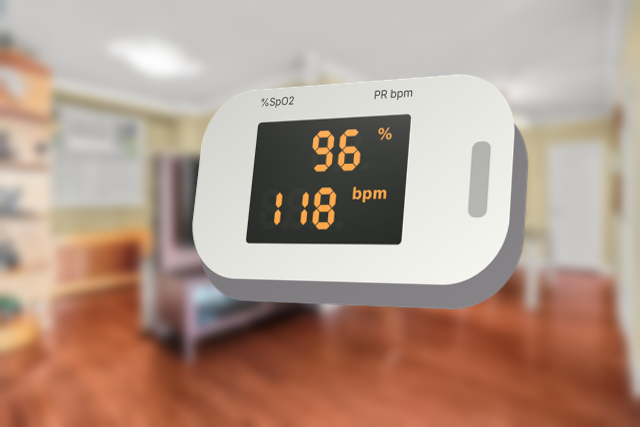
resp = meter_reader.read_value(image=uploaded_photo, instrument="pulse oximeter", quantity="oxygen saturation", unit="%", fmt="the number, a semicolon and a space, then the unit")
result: 96; %
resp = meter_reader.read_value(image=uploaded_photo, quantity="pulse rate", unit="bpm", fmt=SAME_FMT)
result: 118; bpm
